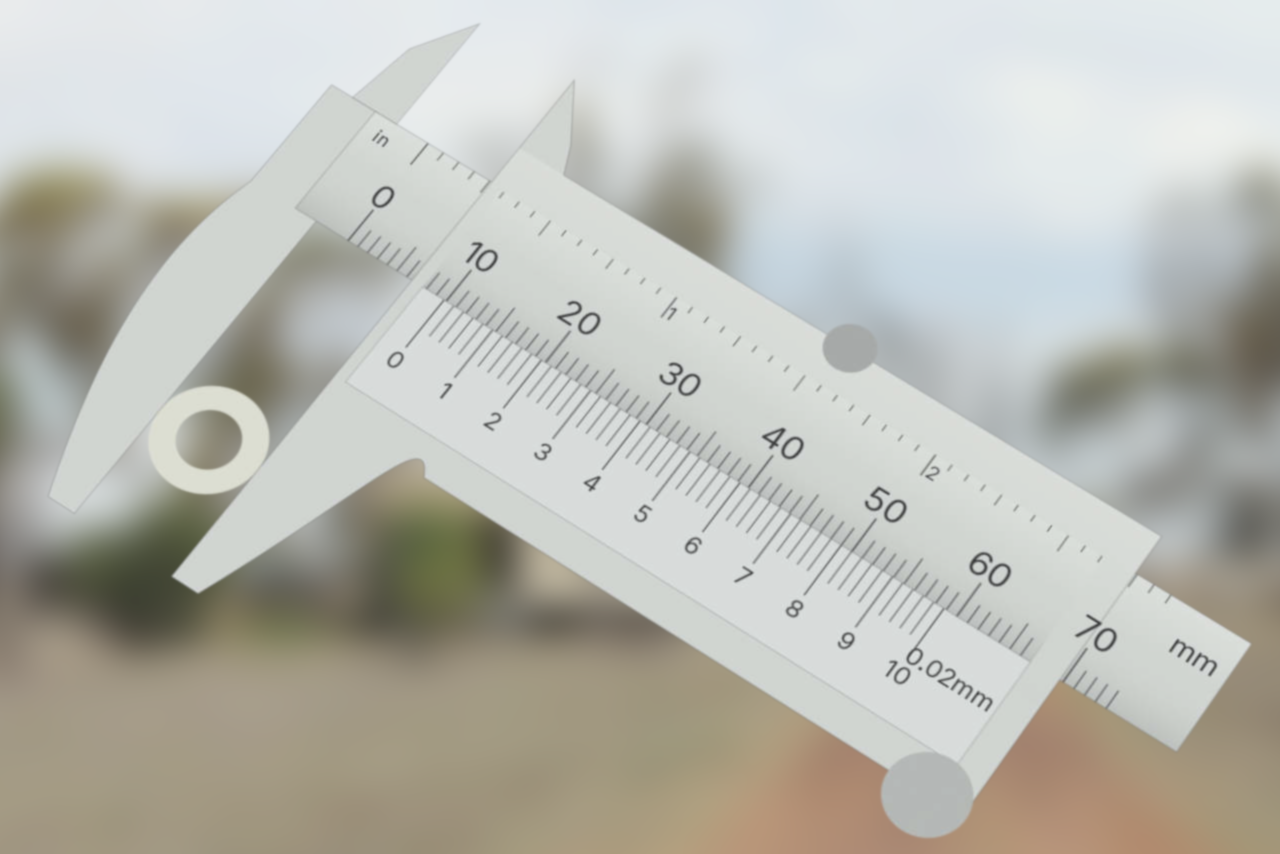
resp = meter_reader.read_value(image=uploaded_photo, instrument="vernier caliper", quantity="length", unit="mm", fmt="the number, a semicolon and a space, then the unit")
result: 9.8; mm
